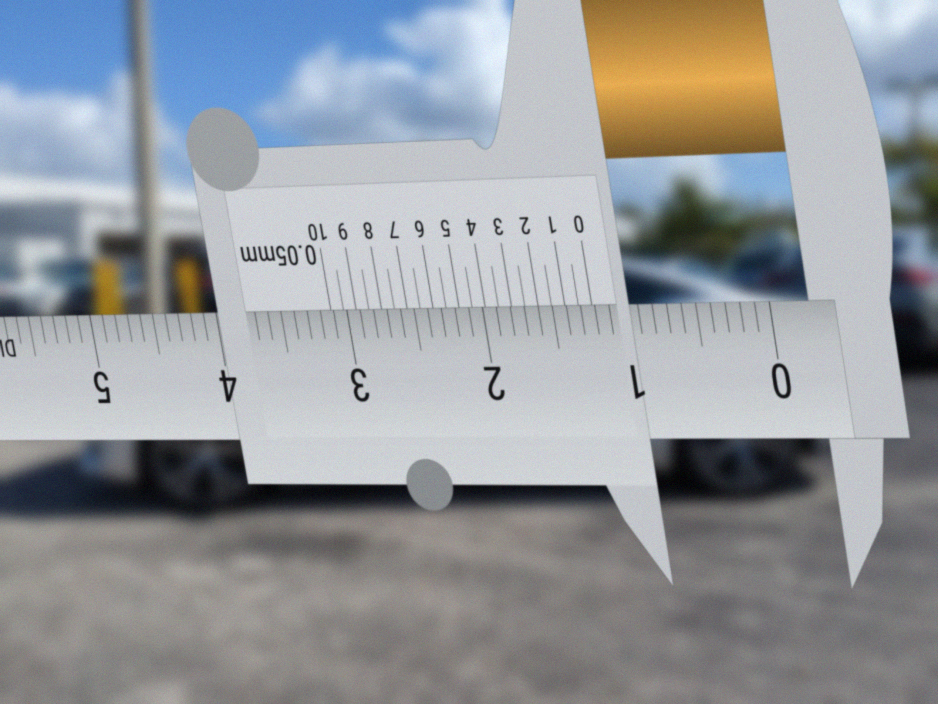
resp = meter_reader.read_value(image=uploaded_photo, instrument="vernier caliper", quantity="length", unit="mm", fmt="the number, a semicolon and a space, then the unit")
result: 12.2; mm
